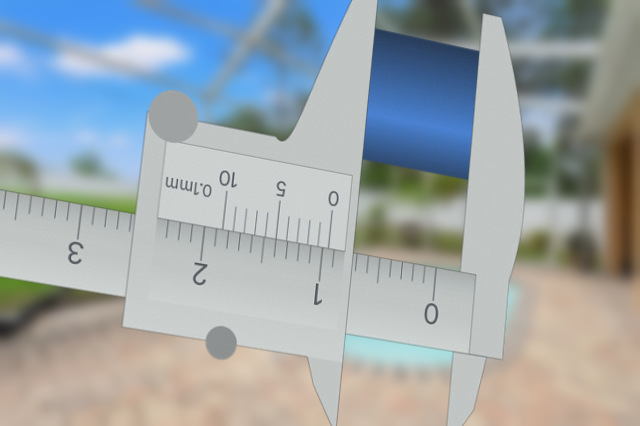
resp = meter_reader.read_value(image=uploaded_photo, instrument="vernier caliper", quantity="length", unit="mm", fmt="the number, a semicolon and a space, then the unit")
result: 9.5; mm
